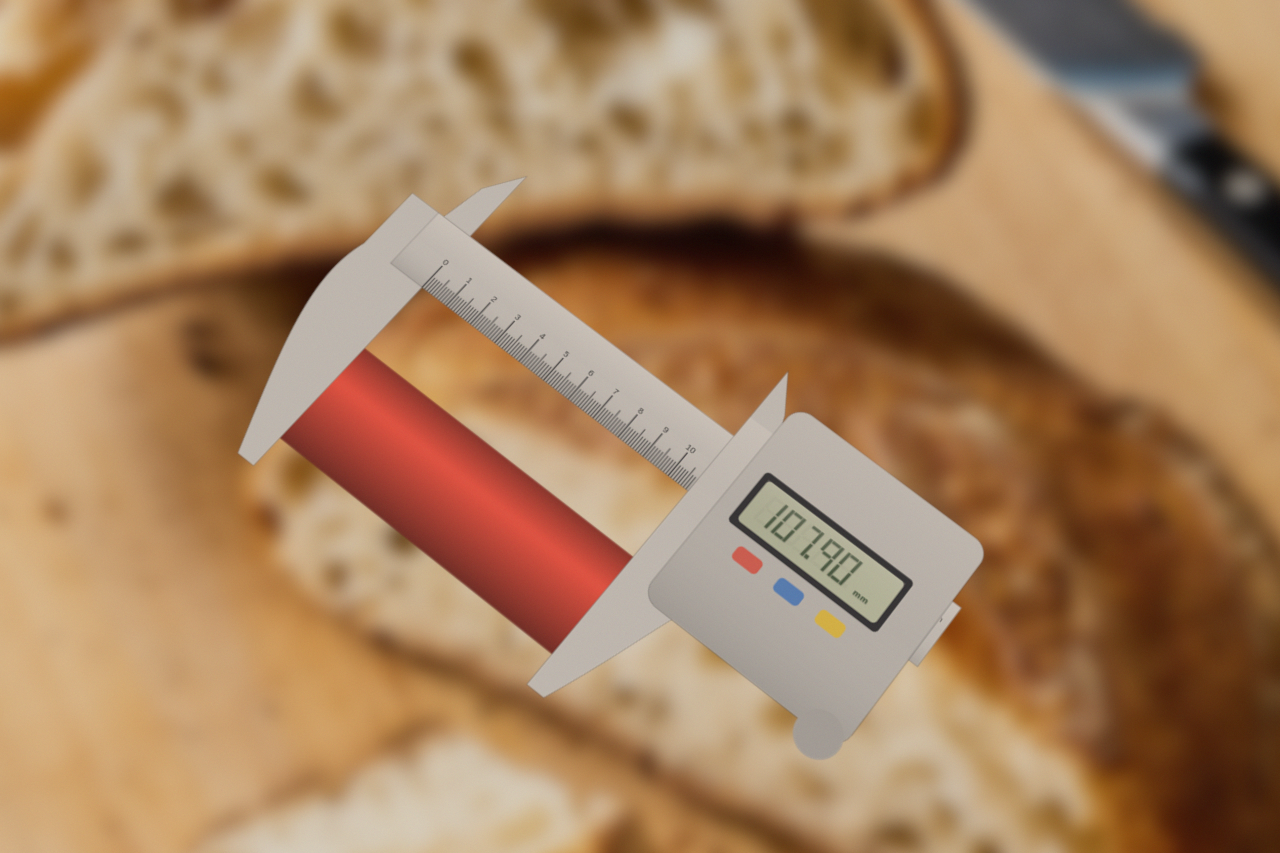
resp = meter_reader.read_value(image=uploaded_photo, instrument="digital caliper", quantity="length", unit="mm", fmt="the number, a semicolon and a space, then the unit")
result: 107.90; mm
